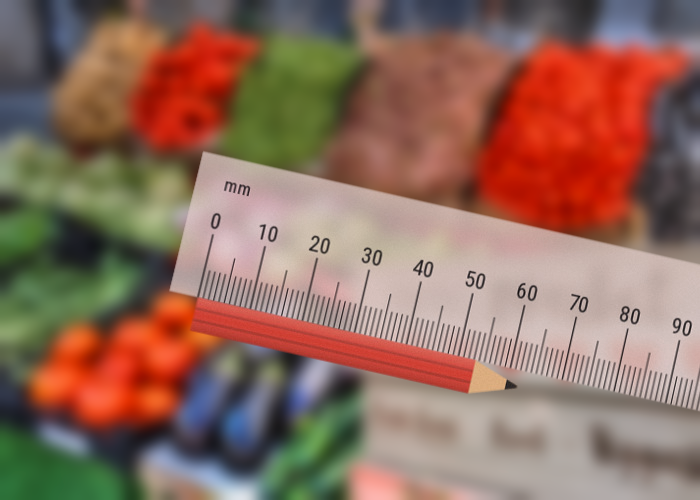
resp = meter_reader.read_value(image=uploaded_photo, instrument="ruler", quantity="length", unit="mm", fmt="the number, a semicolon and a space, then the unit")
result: 62; mm
